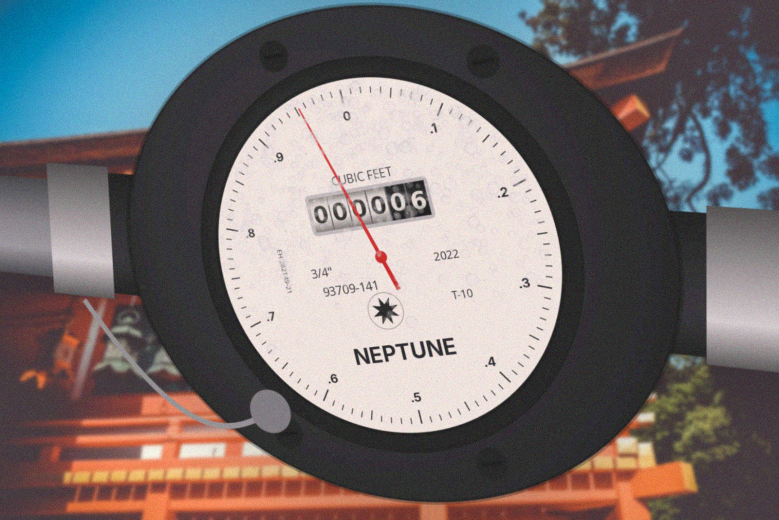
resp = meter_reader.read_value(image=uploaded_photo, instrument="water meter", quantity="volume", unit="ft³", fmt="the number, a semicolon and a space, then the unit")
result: 5.95; ft³
